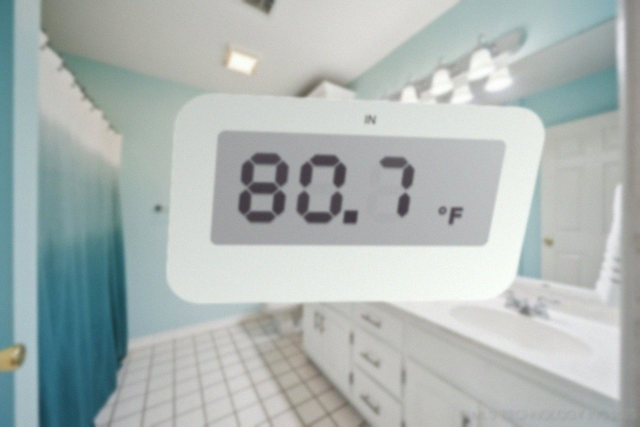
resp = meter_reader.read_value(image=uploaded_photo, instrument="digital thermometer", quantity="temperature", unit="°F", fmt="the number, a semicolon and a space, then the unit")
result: 80.7; °F
